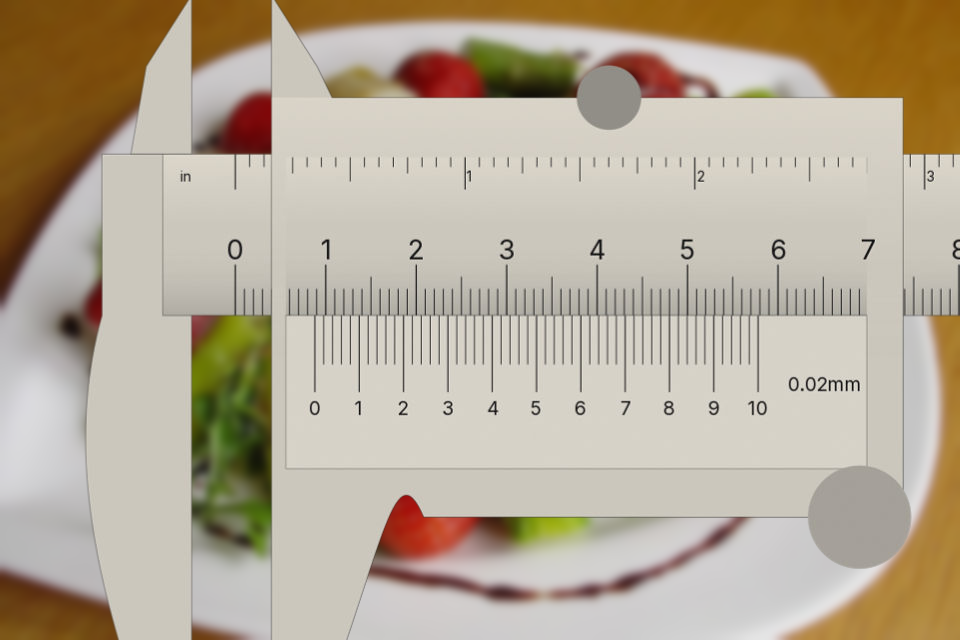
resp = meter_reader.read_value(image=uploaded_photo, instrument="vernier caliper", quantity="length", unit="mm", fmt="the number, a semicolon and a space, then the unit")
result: 8.8; mm
